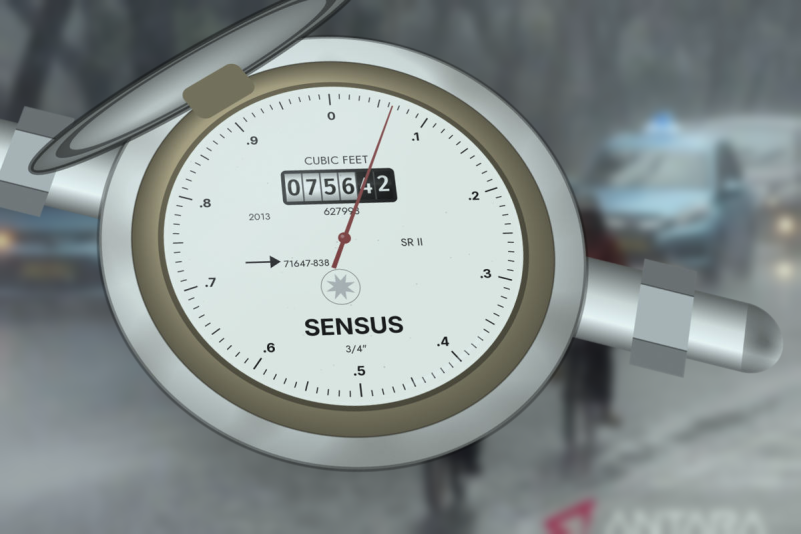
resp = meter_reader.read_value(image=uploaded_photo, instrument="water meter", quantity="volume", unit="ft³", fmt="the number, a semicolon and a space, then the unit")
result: 75642.06; ft³
